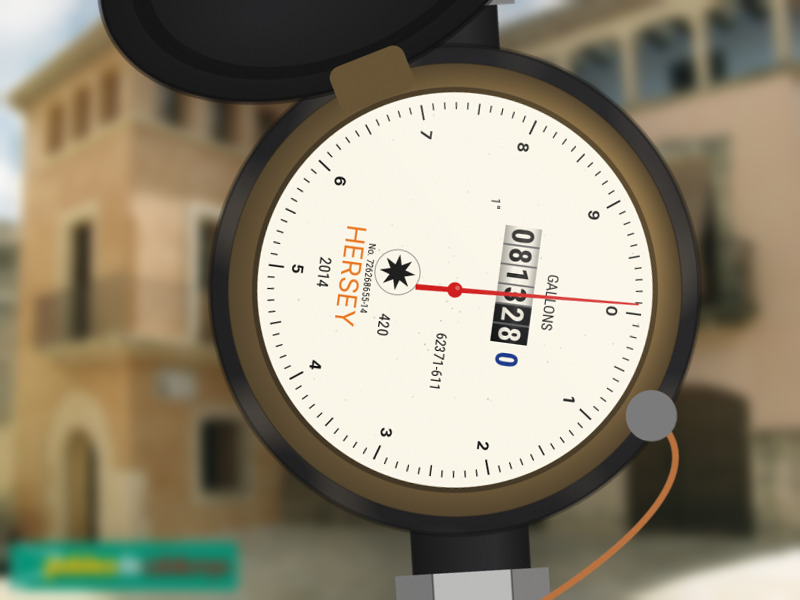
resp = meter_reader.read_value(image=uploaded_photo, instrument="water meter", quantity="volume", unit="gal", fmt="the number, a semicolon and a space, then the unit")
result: 813279.9; gal
